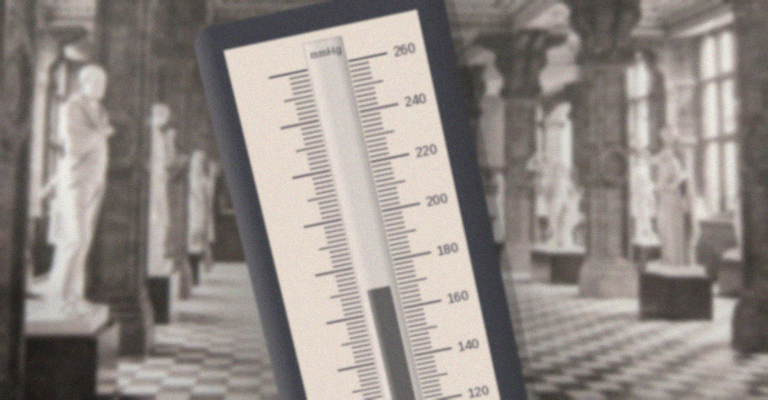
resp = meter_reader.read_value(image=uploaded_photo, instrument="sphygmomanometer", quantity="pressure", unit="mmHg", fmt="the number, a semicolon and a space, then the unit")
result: 170; mmHg
